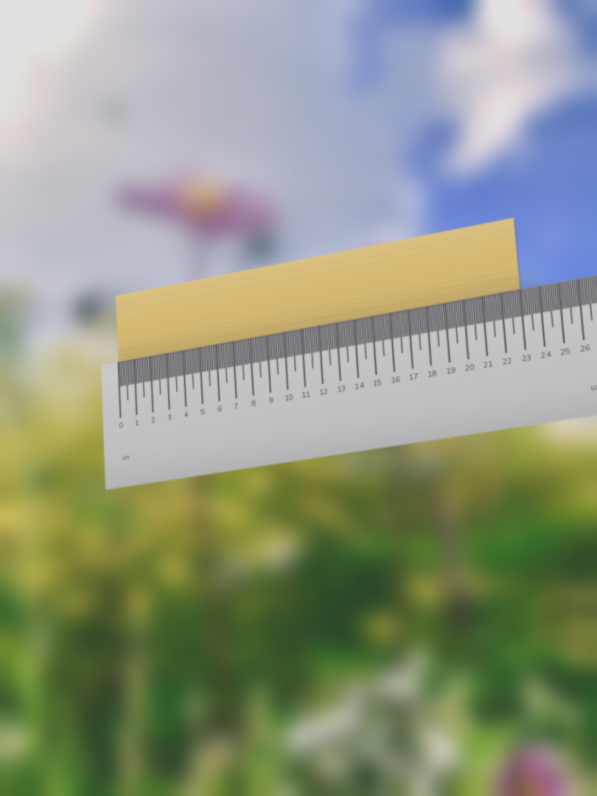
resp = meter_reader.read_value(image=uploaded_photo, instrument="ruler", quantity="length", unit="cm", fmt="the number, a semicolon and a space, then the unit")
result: 23; cm
